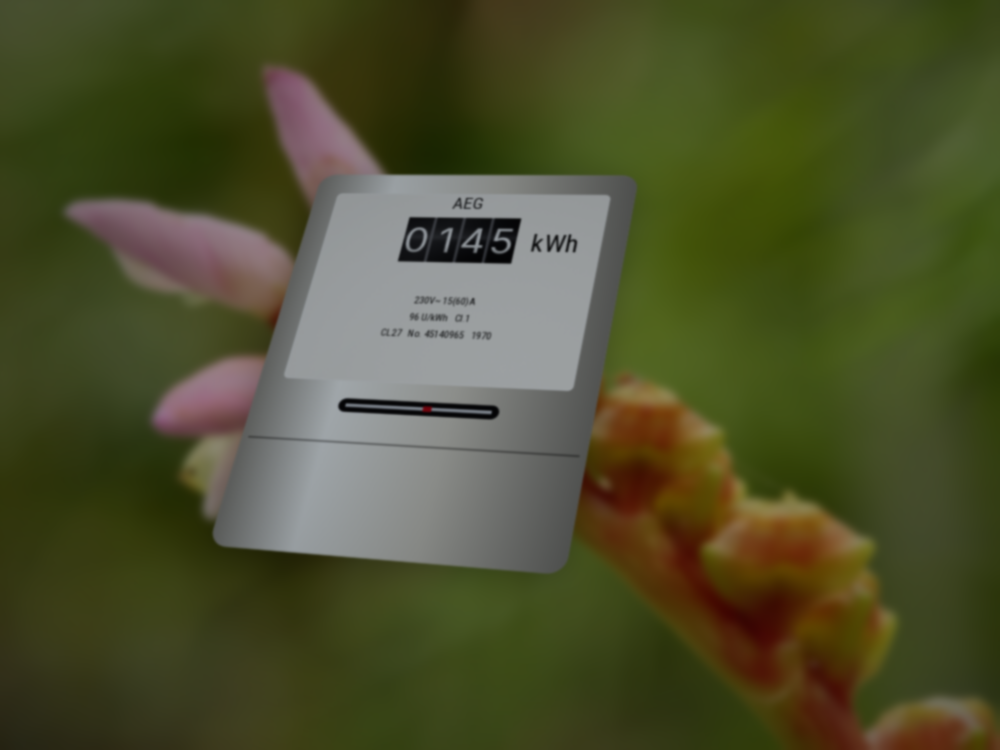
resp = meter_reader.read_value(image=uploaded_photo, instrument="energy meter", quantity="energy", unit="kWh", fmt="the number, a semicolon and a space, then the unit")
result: 145; kWh
